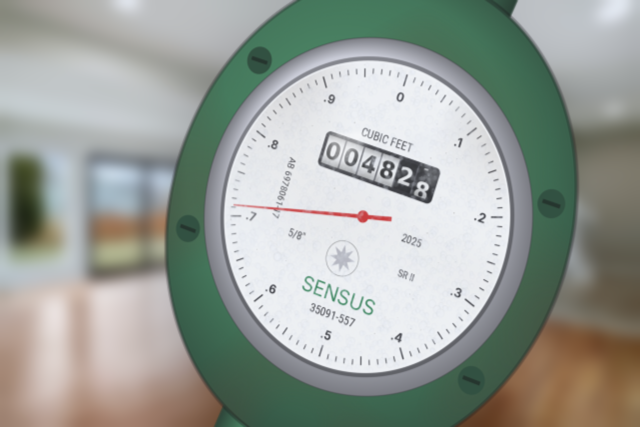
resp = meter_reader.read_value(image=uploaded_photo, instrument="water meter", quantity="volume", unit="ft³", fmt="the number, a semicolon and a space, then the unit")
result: 4827.71; ft³
